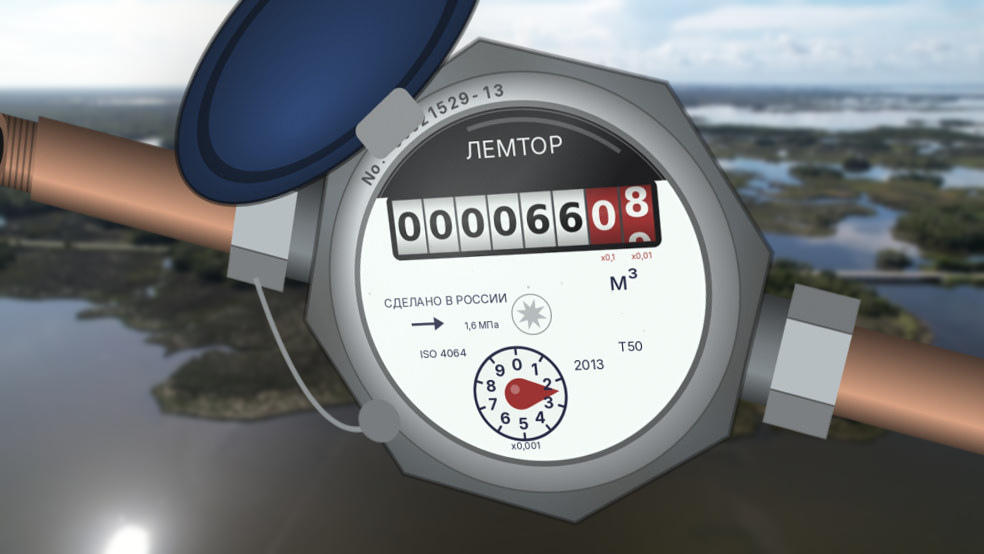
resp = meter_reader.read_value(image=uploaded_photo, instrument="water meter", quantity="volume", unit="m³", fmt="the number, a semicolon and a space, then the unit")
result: 66.082; m³
